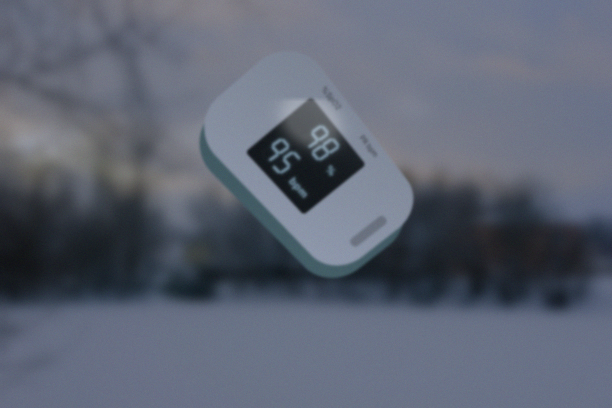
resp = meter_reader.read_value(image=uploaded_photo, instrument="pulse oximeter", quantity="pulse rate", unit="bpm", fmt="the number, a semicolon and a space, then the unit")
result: 95; bpm
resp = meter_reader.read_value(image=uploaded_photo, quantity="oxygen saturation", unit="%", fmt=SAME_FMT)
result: 98; %
